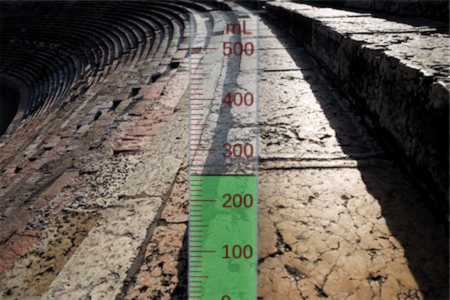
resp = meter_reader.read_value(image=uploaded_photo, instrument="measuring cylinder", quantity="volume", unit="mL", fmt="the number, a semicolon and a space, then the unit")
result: 250; mL
